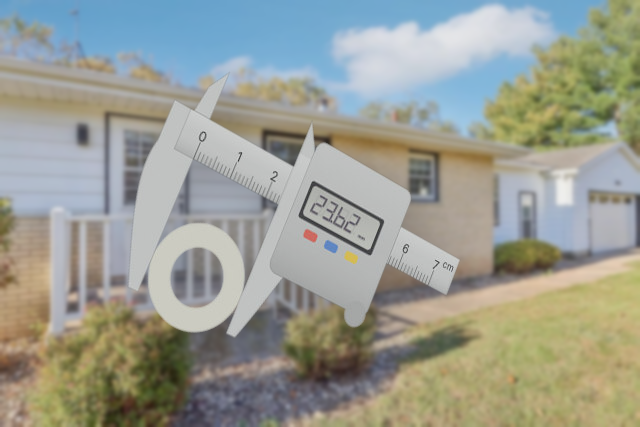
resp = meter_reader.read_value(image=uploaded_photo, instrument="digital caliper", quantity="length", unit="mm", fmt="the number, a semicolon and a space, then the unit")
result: 23.62; mm
